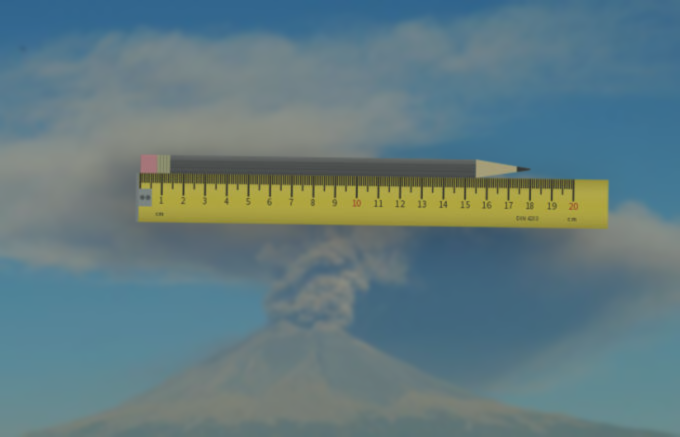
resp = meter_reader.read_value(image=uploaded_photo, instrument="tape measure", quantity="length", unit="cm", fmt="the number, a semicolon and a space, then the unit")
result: 18; cm
